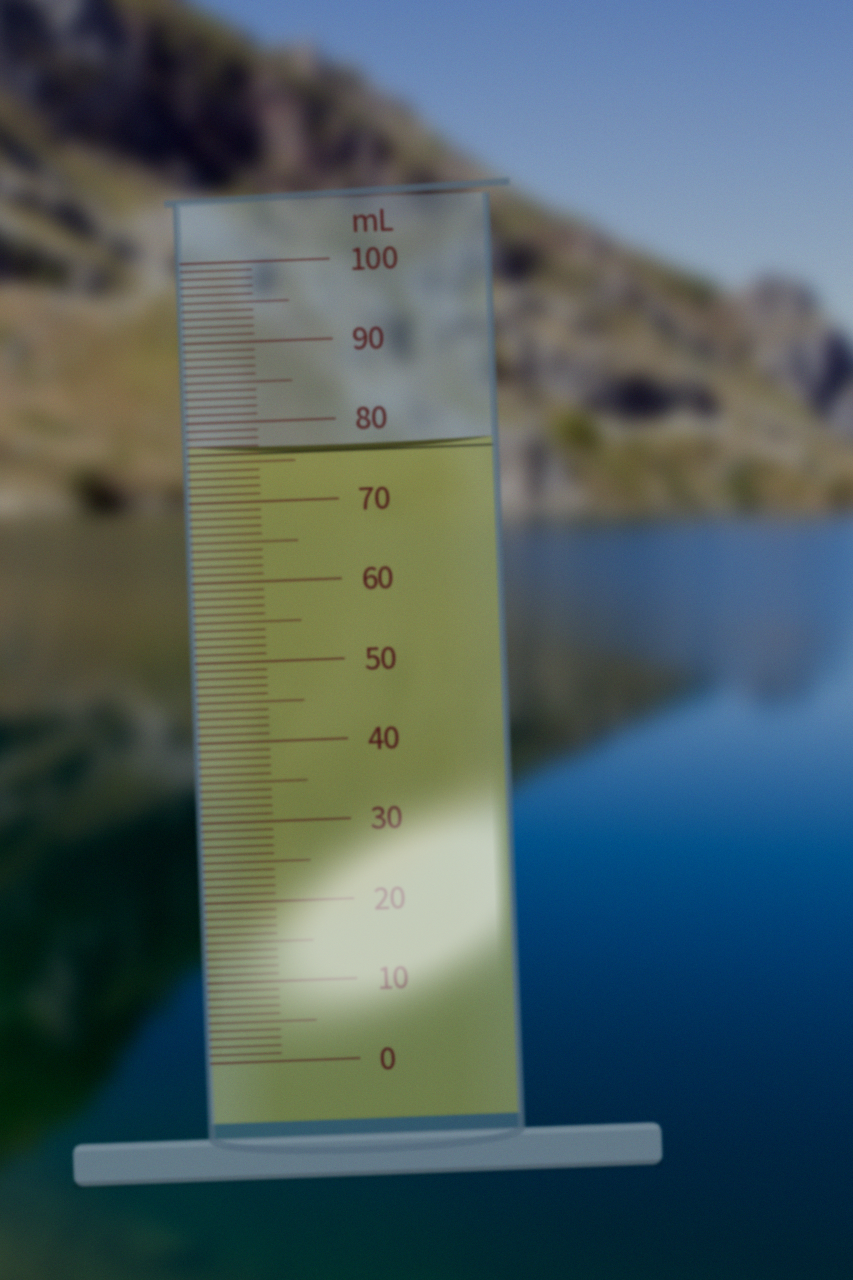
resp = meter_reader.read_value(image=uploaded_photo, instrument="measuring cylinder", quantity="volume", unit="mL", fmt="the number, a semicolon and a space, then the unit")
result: 76; mL
